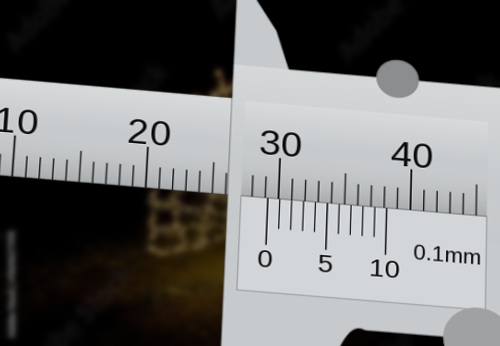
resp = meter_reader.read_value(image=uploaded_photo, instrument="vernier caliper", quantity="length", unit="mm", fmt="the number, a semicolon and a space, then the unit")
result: 29.2; mm
